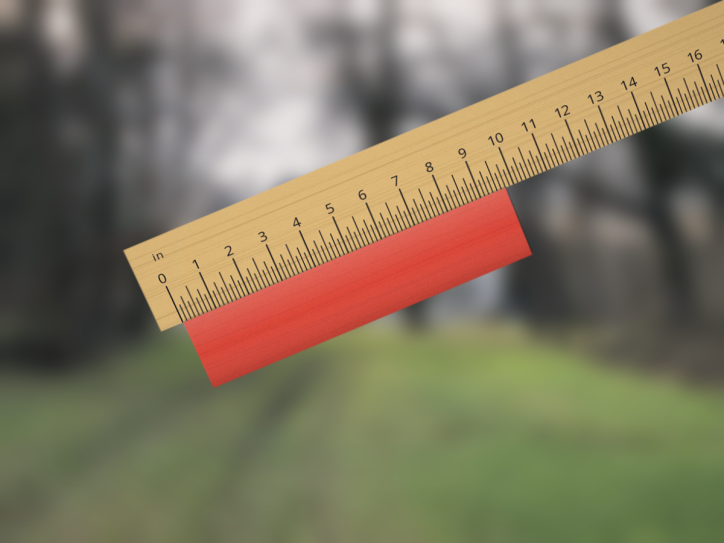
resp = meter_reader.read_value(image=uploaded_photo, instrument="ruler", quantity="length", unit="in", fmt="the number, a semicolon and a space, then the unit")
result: 9.75; in
